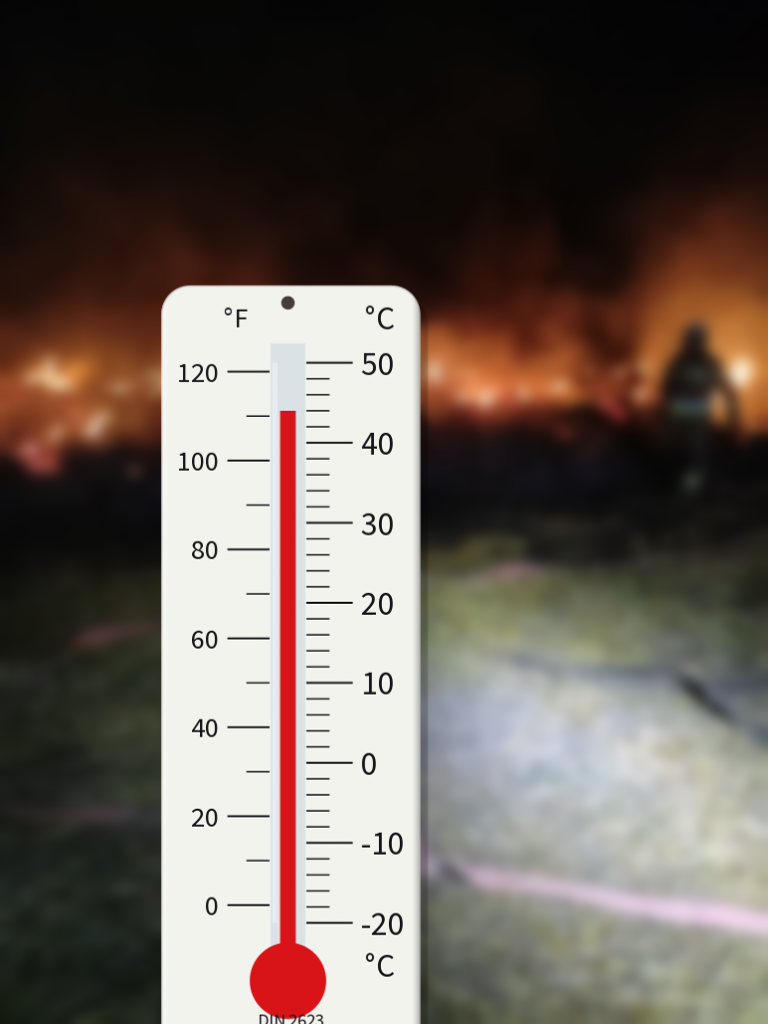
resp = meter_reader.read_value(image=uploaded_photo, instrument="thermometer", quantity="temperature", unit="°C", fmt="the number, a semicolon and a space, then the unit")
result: 44; °C
